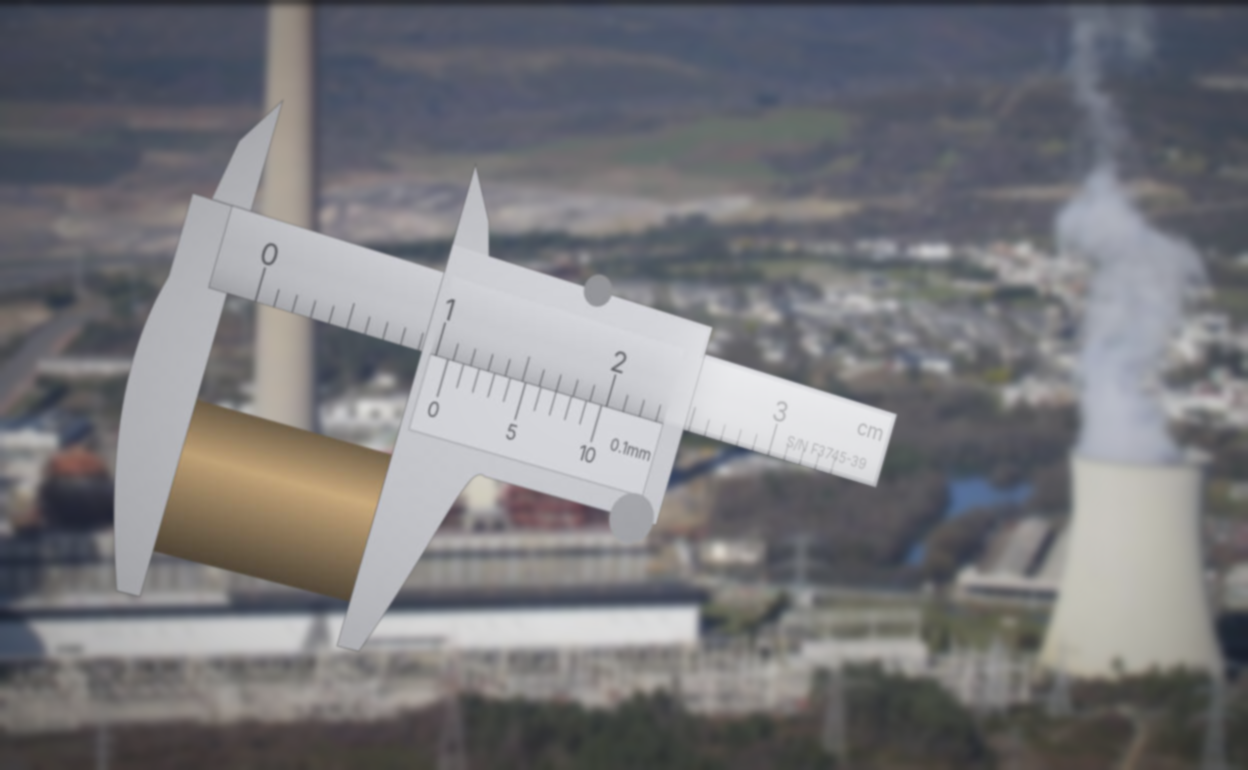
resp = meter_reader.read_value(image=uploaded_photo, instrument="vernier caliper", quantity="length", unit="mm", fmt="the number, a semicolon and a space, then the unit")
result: 10.7; mm
